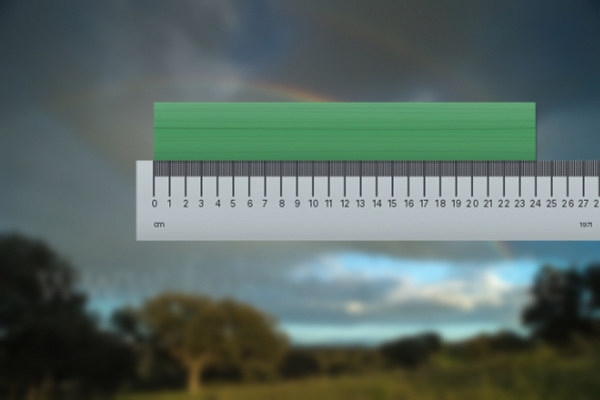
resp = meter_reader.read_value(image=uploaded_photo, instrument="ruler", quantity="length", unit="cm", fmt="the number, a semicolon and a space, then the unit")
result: 24; cm
